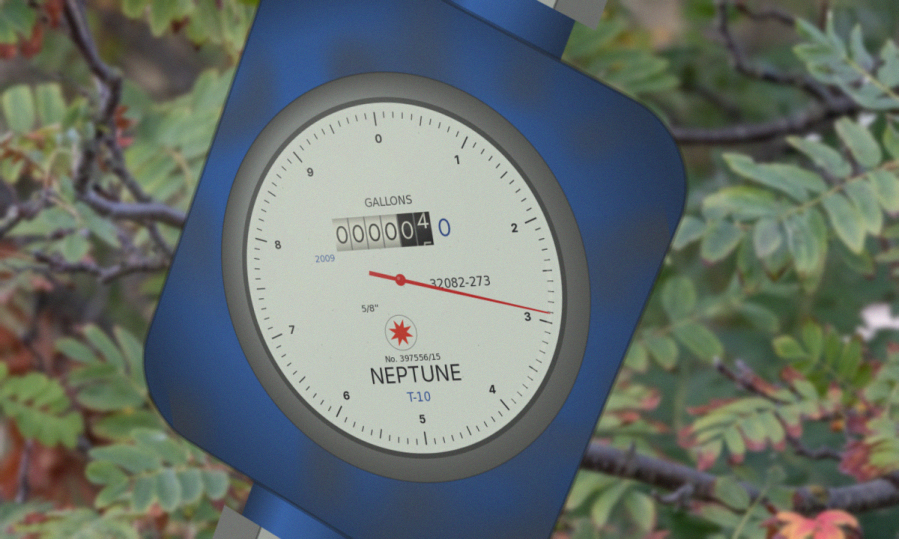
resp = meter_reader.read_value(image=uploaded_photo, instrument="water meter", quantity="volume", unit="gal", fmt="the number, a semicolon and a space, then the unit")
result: 42.9; gal
